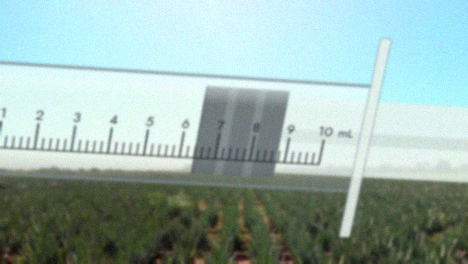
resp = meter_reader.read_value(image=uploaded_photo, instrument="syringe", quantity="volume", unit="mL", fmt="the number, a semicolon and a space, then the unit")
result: 6.4; mL
